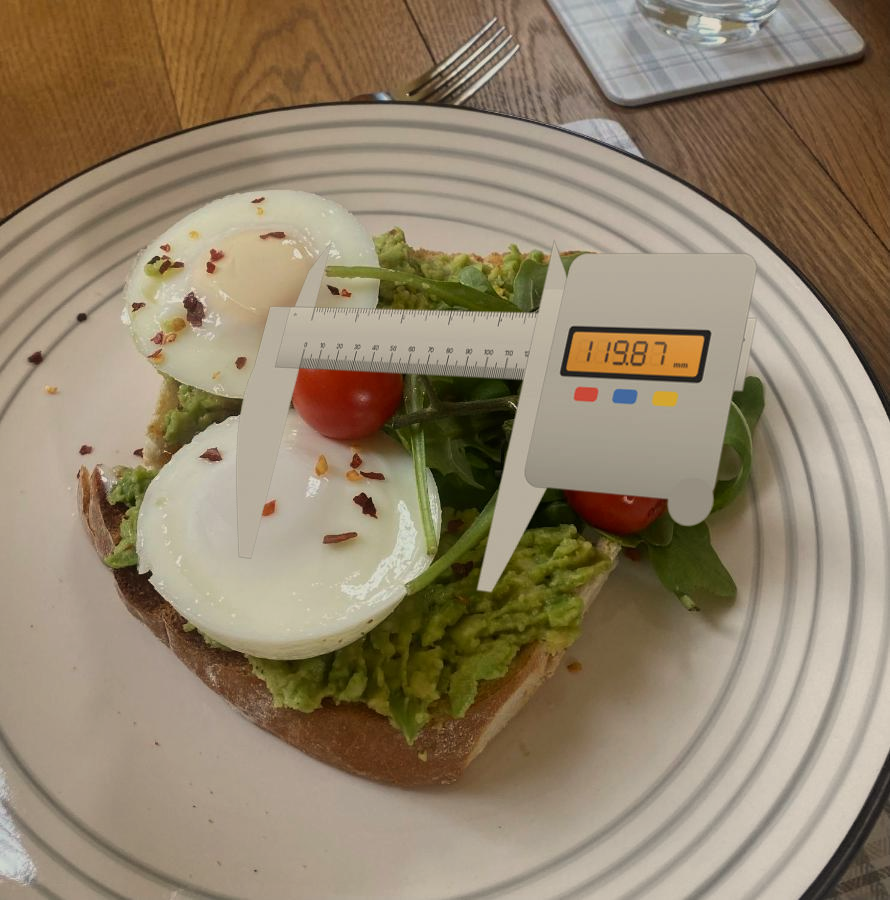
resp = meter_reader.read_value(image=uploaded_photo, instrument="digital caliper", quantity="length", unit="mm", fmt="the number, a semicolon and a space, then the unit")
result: 119.87; mm
